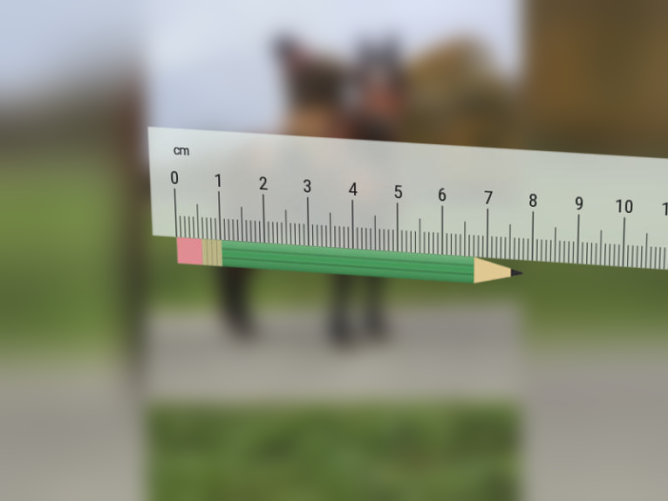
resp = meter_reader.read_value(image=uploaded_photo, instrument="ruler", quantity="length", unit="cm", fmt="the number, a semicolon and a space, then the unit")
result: 7.8; cm
